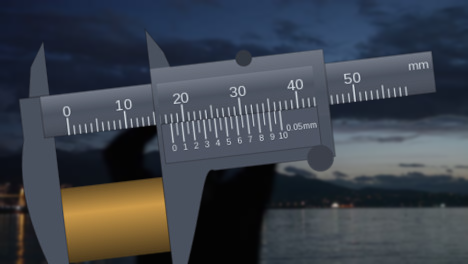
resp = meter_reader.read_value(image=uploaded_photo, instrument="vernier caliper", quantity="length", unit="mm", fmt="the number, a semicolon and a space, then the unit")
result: 17.8; mm
